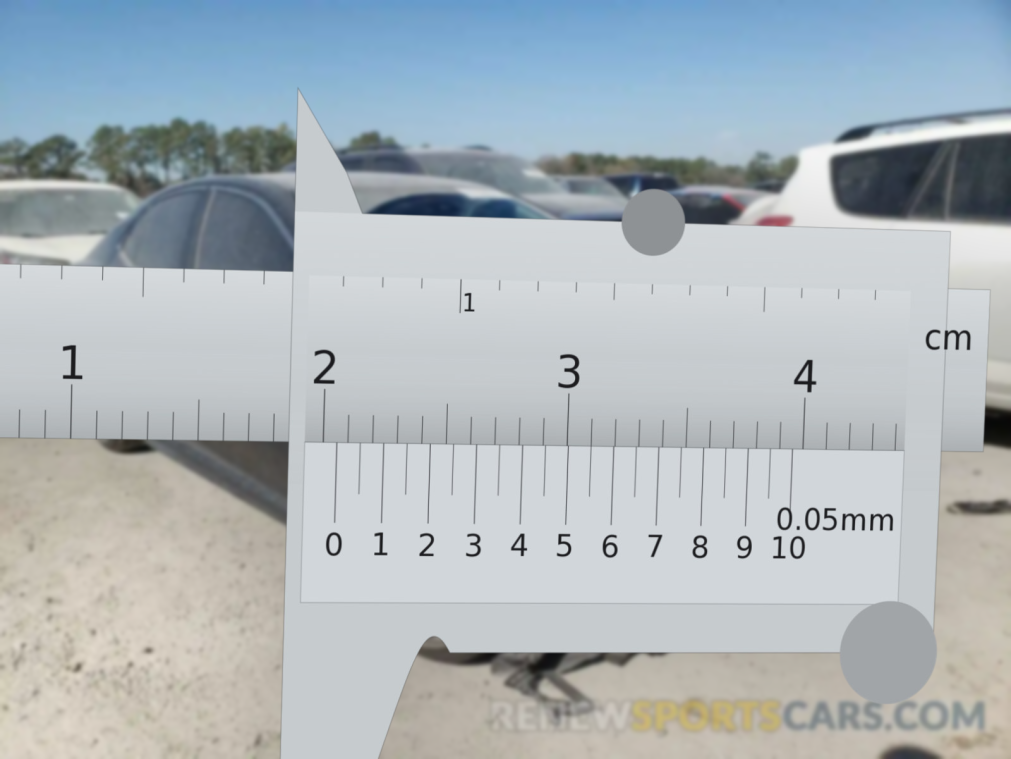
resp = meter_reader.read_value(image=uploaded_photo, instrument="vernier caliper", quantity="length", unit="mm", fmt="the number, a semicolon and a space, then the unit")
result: 20.55; mm
